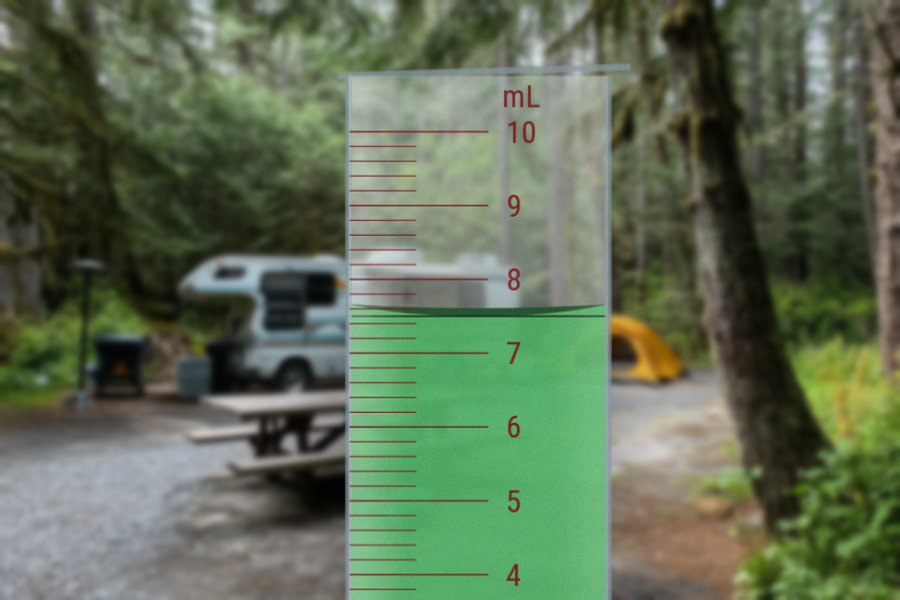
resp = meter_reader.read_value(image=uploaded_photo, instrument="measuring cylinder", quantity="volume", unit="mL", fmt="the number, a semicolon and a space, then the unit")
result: 7.5; mL
